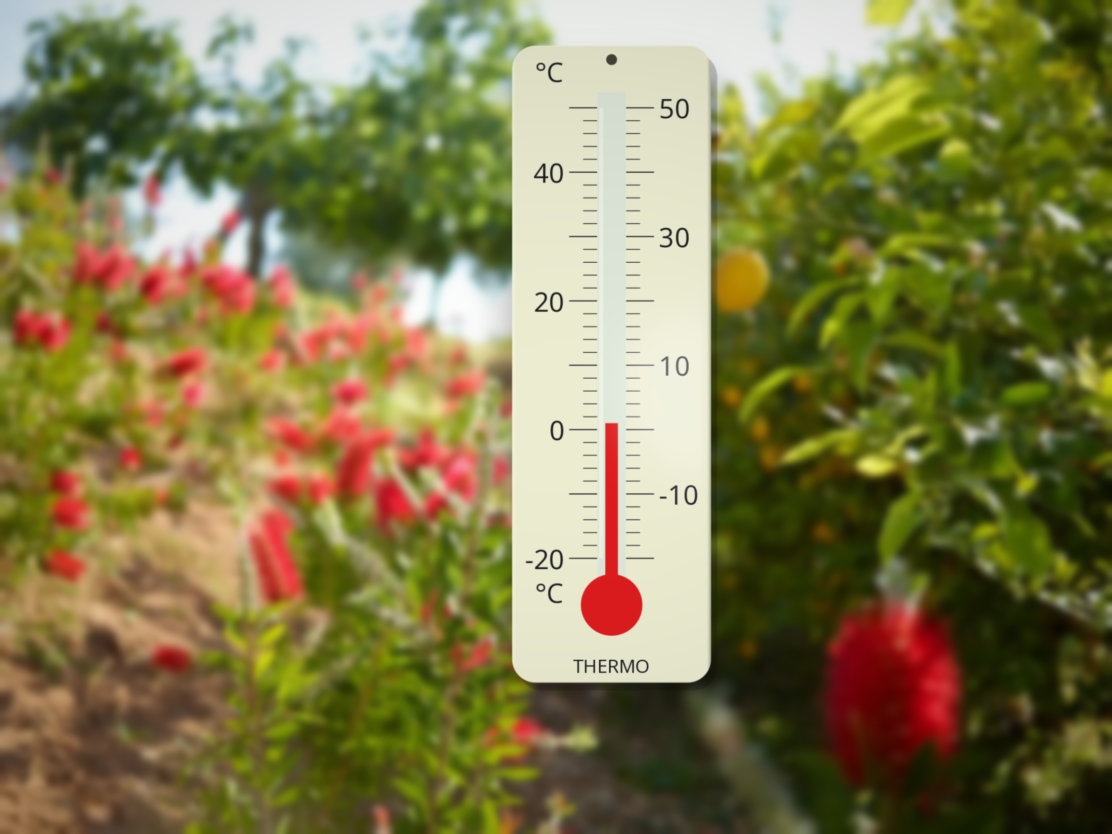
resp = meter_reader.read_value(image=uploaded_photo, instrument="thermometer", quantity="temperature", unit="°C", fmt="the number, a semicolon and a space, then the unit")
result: 1; °C
